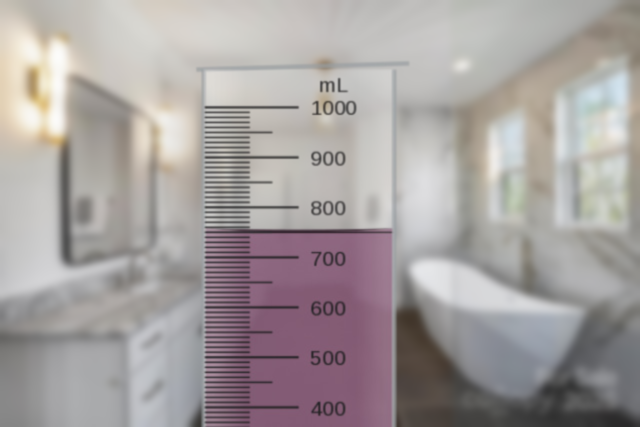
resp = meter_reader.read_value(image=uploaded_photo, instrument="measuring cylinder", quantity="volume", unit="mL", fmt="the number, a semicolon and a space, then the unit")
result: 750; mL
